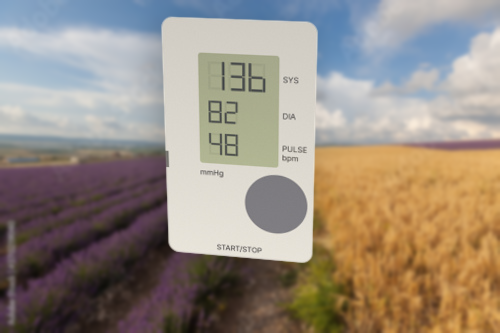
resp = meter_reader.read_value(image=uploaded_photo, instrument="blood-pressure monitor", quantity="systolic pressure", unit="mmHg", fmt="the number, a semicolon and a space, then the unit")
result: 136; mmHg
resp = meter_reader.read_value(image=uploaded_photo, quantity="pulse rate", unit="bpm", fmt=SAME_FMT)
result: 48; bpm
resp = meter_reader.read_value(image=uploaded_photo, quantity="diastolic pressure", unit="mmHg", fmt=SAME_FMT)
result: 82; mmHg
